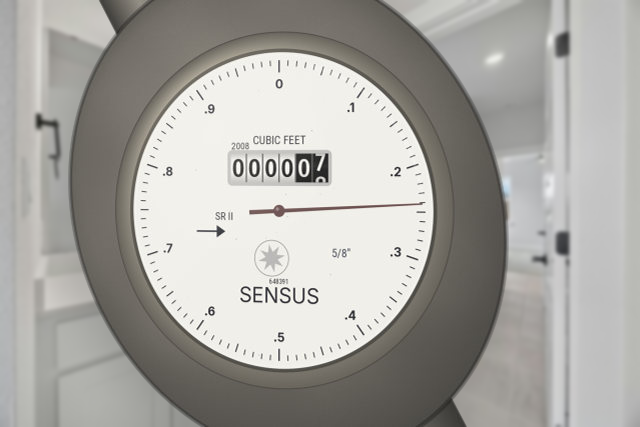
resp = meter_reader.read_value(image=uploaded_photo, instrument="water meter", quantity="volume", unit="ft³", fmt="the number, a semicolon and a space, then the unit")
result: 7.24; ft³
